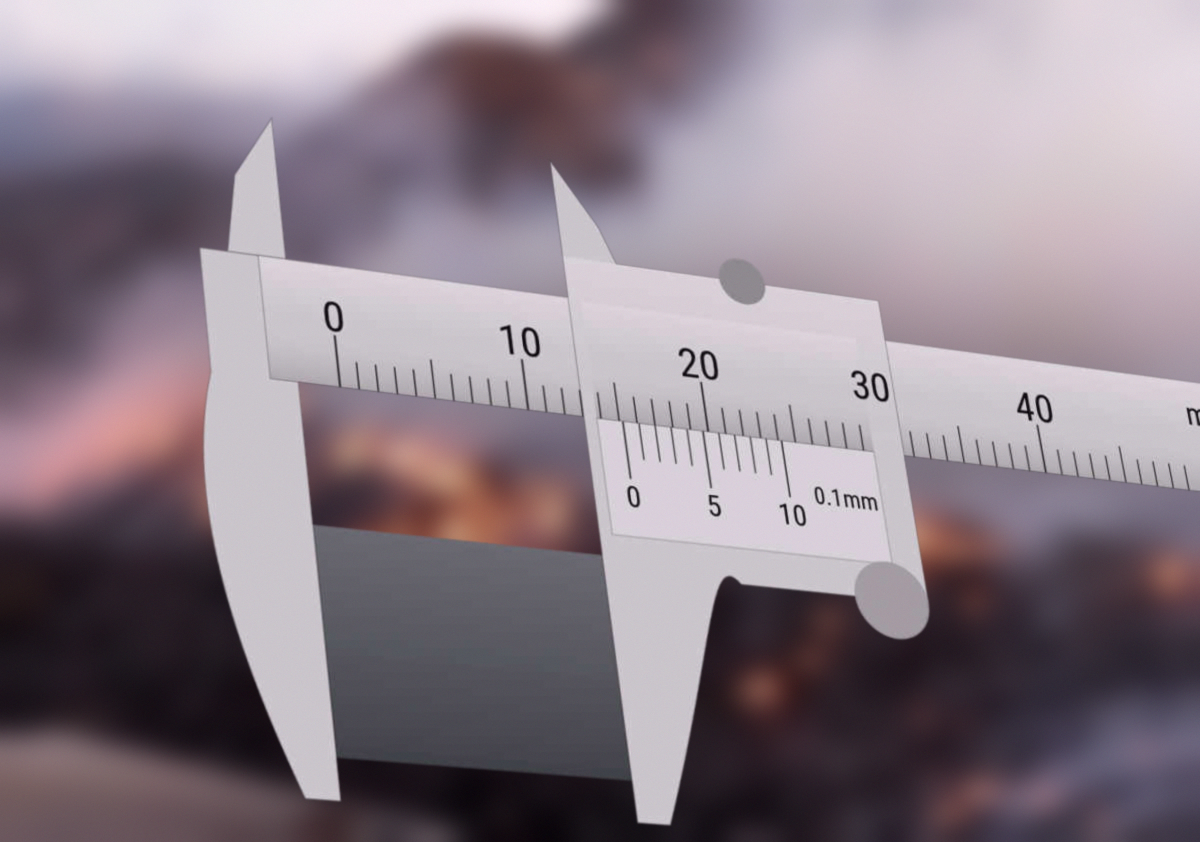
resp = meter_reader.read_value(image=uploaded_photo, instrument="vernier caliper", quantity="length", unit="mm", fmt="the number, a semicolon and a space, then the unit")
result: 15.2; mm
